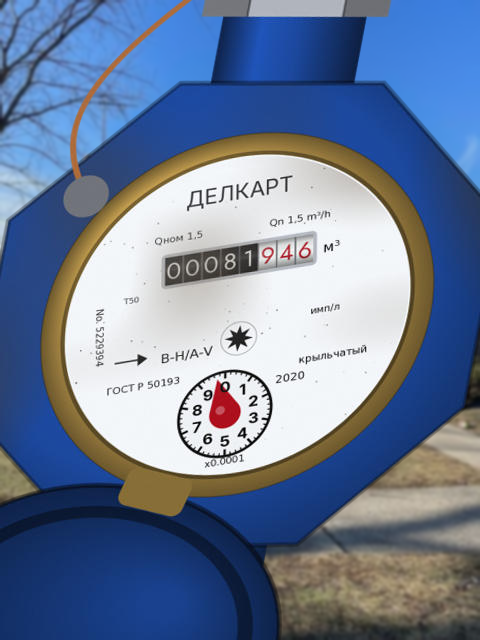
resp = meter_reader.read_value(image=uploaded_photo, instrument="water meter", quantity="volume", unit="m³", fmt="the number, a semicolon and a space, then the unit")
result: 81.9459; m³
